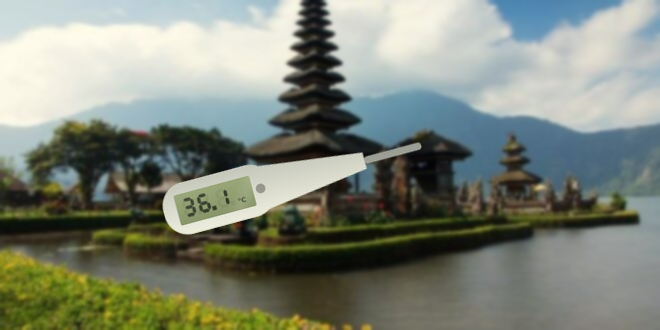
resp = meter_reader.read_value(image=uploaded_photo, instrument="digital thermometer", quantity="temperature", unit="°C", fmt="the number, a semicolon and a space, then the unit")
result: 36.1; °C
